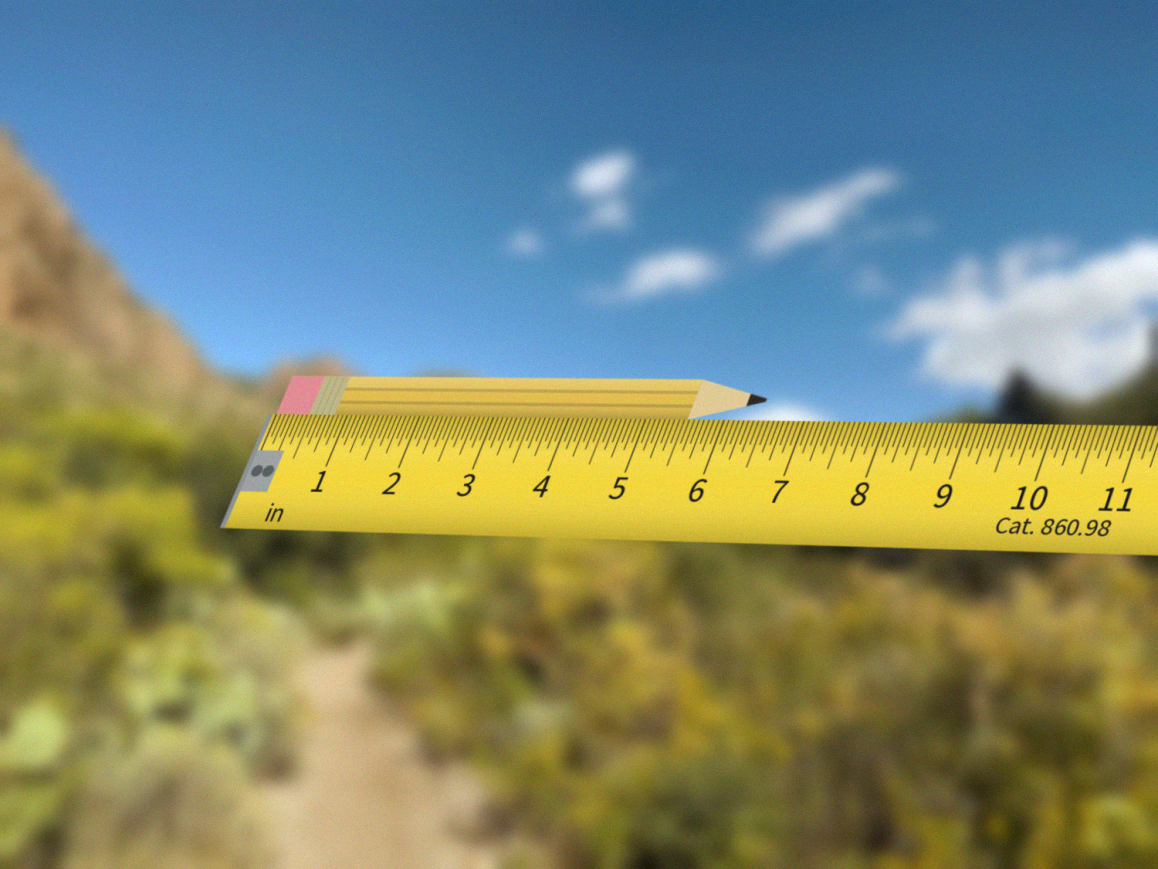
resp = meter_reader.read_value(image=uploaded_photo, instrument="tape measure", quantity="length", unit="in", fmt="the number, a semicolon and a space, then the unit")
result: 6.4375; in
